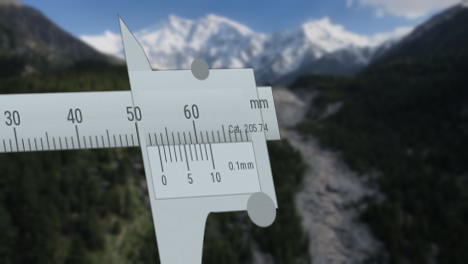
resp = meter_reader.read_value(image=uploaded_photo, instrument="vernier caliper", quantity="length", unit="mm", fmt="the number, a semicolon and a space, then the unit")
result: 53.2; mm
